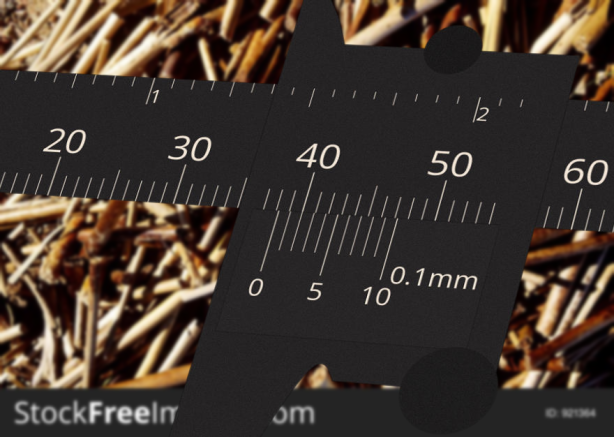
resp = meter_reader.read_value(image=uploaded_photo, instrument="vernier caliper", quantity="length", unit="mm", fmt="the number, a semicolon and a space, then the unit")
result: 38.2; mm
